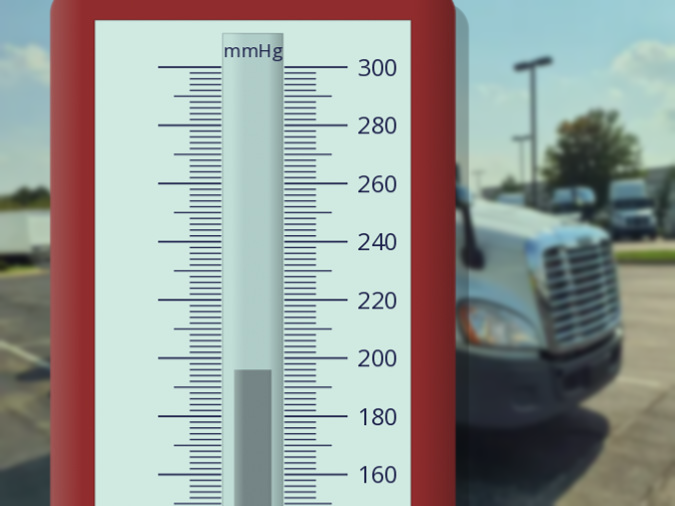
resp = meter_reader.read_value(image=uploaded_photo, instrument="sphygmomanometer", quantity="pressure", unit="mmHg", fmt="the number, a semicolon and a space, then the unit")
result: 196; mmHg
